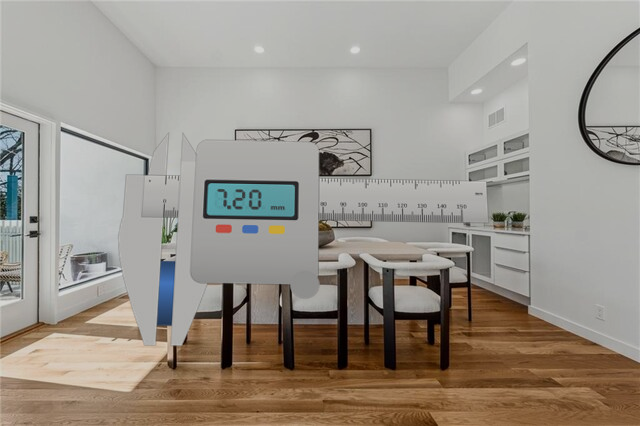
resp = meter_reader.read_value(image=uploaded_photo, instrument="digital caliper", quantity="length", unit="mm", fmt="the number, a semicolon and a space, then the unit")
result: 7.20; mm
